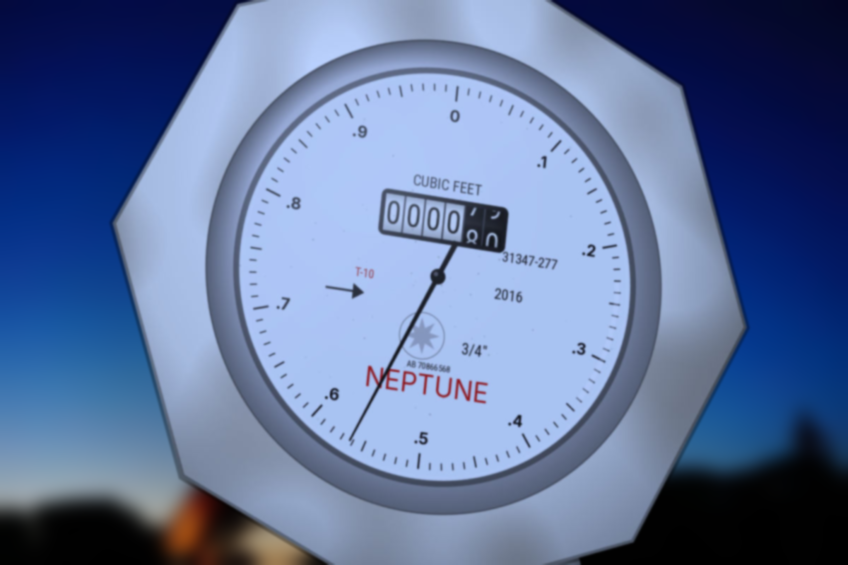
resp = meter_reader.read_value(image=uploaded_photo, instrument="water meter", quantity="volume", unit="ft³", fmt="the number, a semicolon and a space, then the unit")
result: 79.56; ft³
